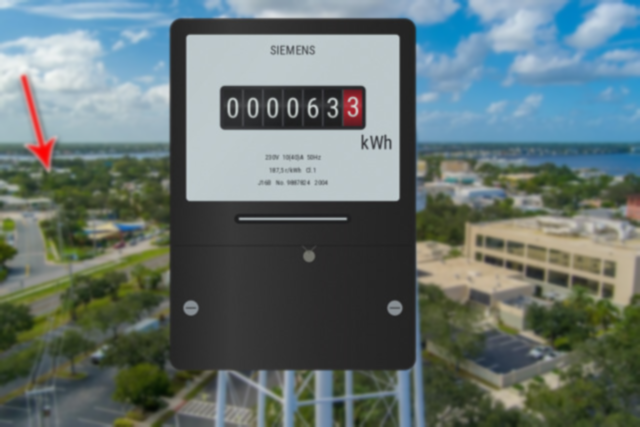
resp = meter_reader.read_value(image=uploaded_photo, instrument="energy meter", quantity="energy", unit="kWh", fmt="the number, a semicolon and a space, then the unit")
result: 63.3; kWh
